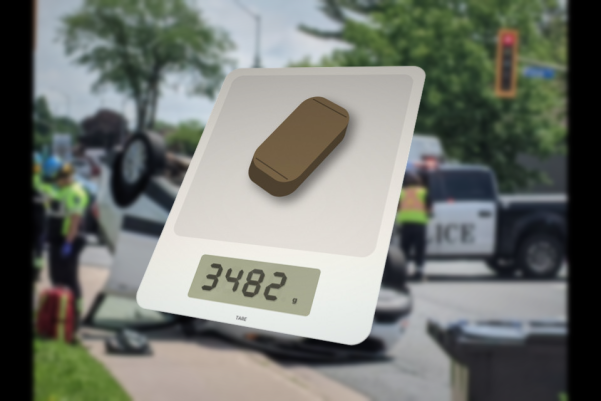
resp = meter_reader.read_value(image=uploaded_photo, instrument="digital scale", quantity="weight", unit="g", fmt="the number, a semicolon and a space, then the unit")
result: 3482; g
